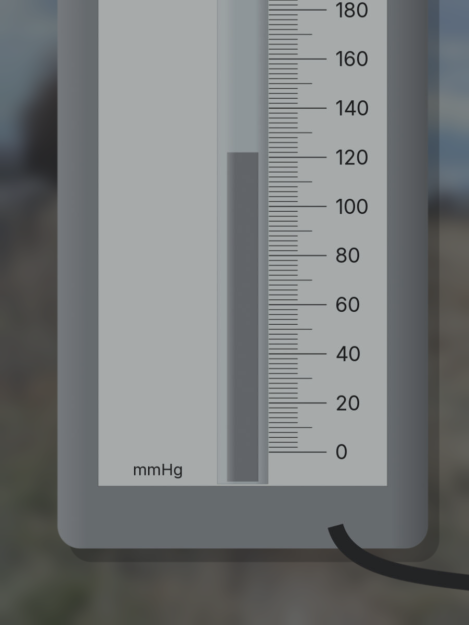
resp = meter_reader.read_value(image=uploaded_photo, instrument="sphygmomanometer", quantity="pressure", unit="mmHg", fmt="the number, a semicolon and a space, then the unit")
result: 122; mmHg
